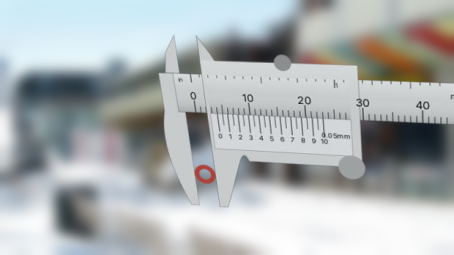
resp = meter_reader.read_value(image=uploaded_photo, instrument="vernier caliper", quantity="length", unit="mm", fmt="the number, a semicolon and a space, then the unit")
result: 4.0; mm
